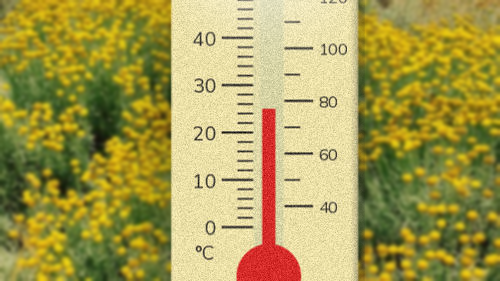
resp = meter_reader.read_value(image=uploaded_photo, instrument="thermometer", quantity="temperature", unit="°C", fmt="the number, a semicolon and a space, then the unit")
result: 25; °C
